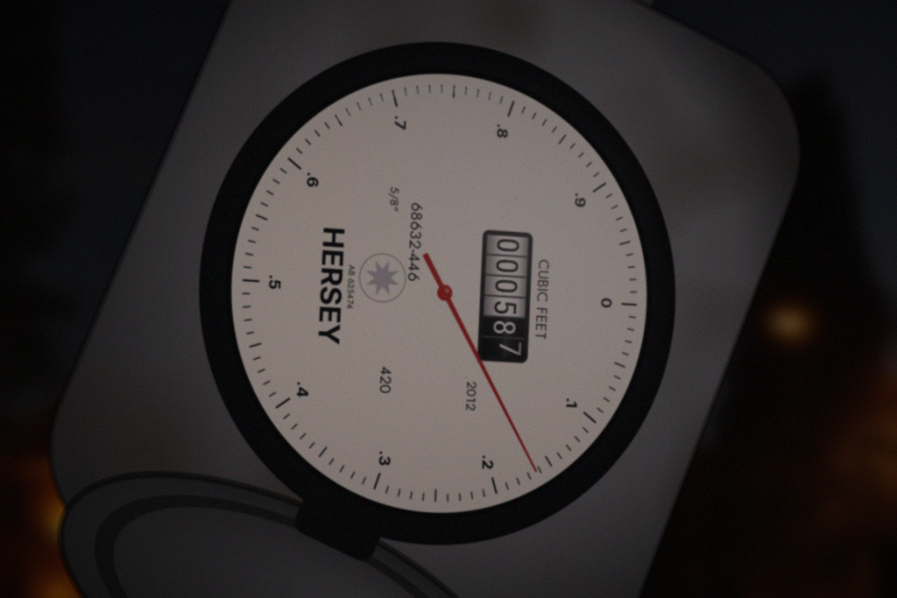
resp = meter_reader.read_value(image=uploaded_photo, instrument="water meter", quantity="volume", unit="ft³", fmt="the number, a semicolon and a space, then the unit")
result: 587.16; ft³
